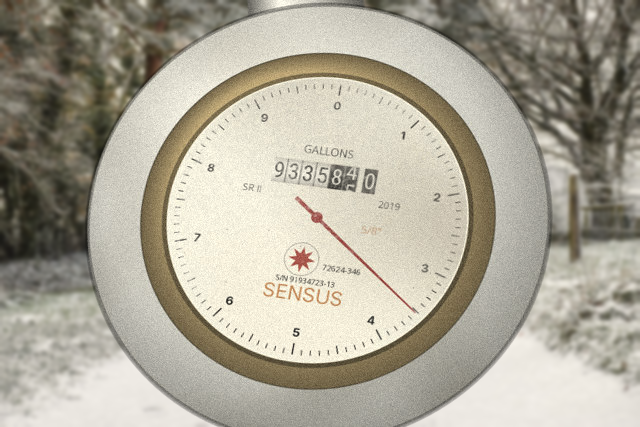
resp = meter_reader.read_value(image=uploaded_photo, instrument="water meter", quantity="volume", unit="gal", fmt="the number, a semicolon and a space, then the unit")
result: 9335843.5; gal
